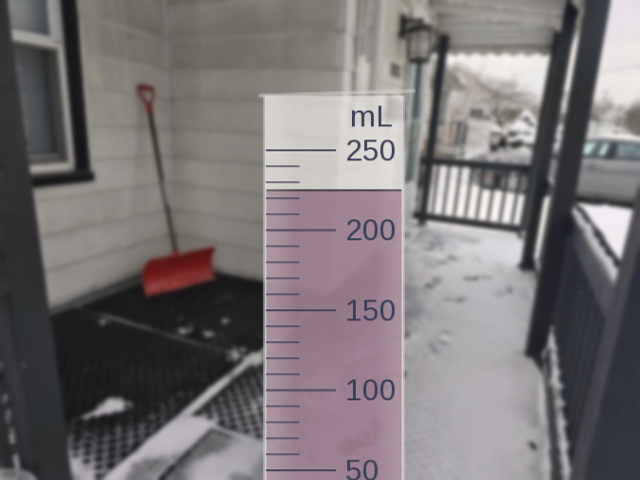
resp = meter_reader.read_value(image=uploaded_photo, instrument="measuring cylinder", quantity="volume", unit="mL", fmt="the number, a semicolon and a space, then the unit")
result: 225; mL
